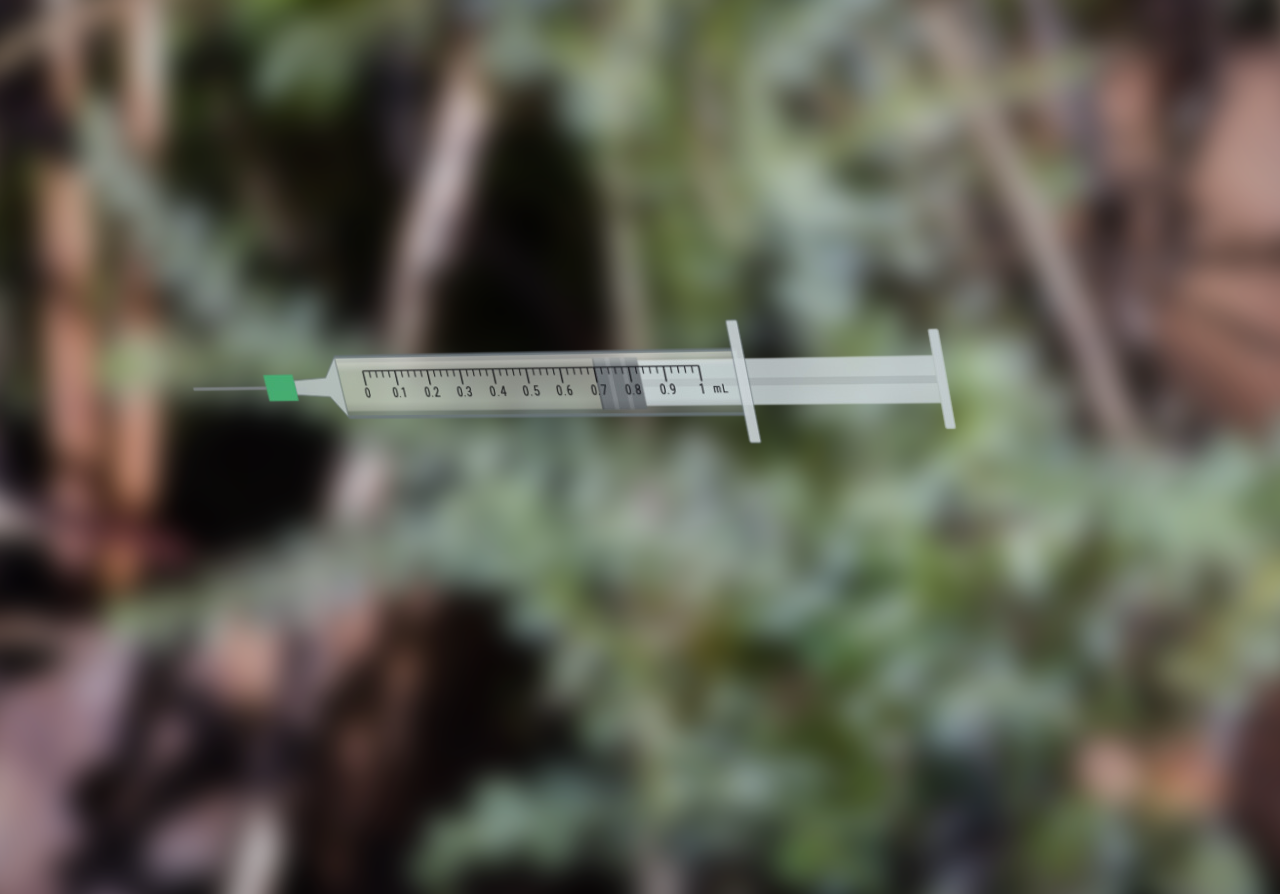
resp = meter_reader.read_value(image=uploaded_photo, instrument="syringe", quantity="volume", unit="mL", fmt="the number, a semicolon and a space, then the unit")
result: 0.7; mL
